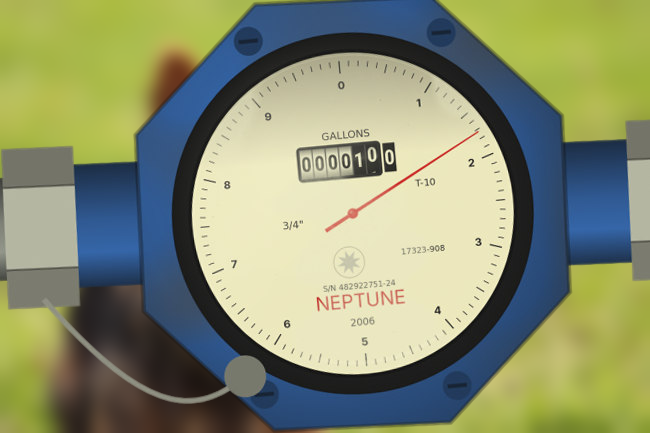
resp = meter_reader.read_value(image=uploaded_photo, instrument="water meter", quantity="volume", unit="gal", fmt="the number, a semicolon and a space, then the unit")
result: 101.7; gal
